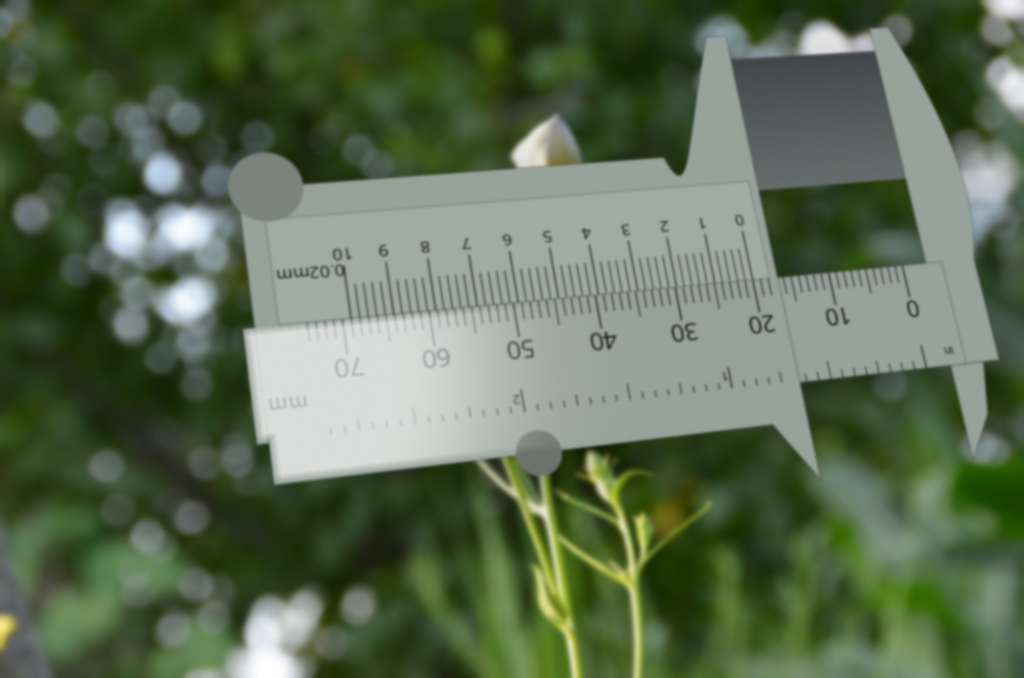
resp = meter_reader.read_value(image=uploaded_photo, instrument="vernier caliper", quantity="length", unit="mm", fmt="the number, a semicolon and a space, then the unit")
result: 20.0; mm
